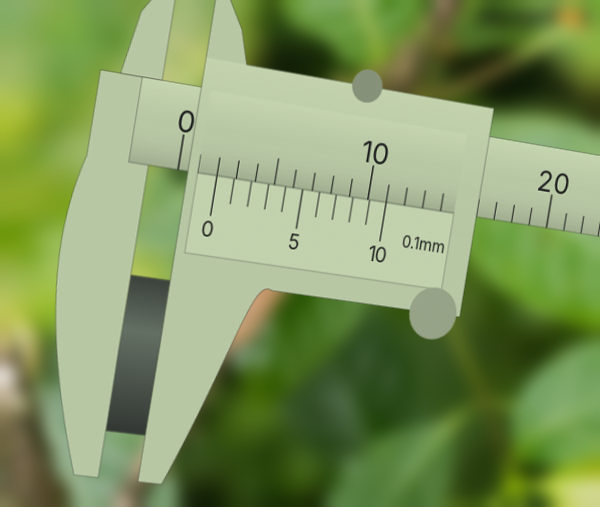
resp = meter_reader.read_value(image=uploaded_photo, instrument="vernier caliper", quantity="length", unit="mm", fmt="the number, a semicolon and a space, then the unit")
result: 2.0; mm
